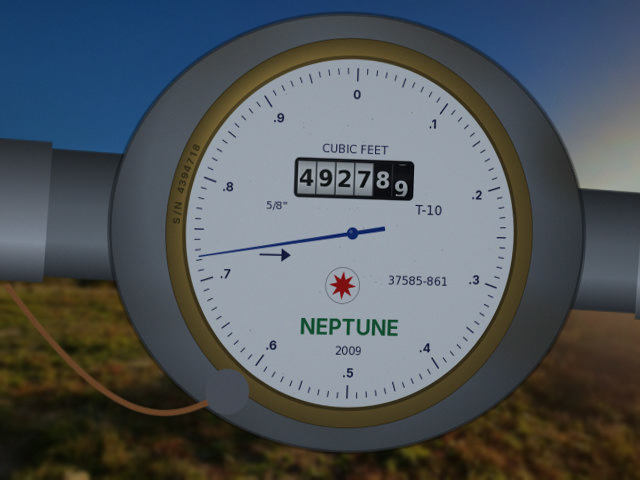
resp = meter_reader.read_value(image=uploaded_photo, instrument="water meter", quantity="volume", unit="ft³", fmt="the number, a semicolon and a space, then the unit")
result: 492788.72; ft³
